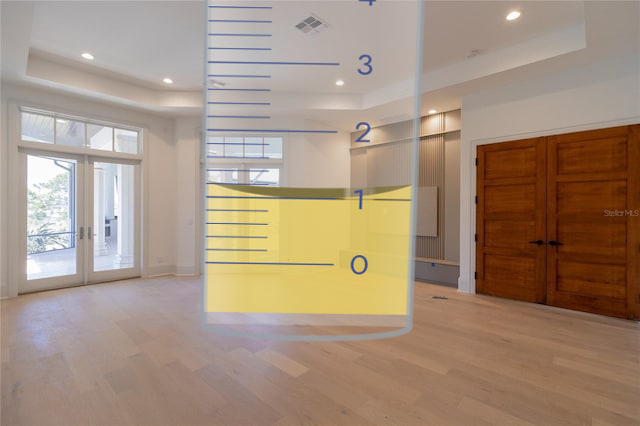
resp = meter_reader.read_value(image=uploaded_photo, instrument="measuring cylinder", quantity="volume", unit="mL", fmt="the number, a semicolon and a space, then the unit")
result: 1; mL
